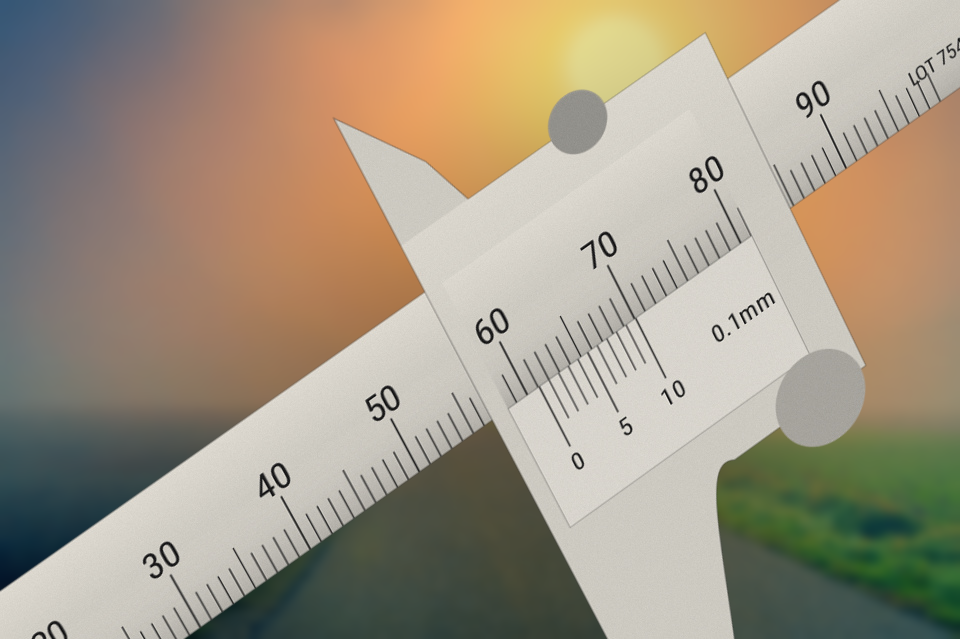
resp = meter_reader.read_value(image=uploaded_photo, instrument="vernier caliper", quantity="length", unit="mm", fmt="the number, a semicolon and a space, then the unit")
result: 61.1; mm
